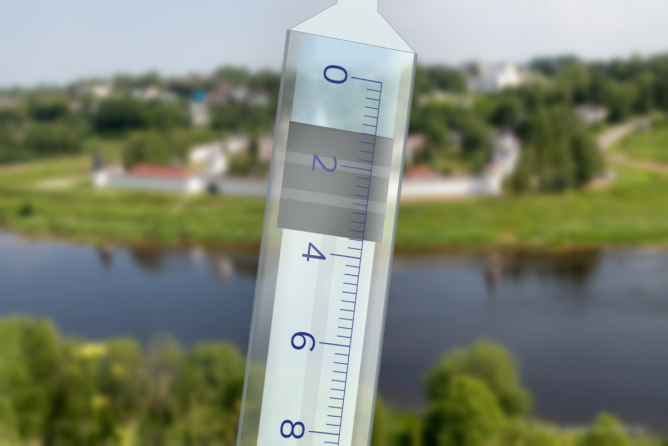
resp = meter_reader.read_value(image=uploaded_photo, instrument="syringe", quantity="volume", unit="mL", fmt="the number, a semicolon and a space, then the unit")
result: 1.2; mL
